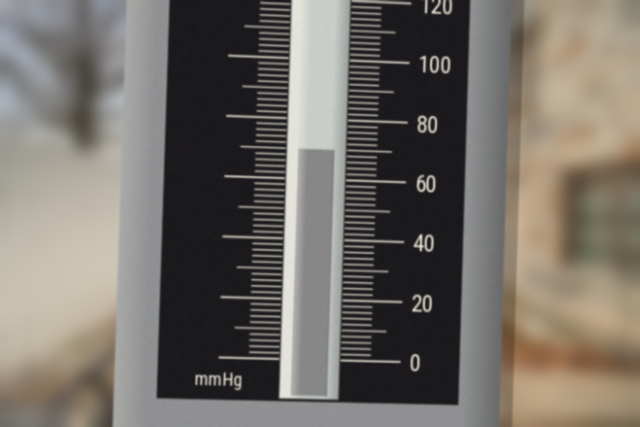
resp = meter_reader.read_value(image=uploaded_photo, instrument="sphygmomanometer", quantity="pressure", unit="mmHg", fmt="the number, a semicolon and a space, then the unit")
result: 70; mmHg
